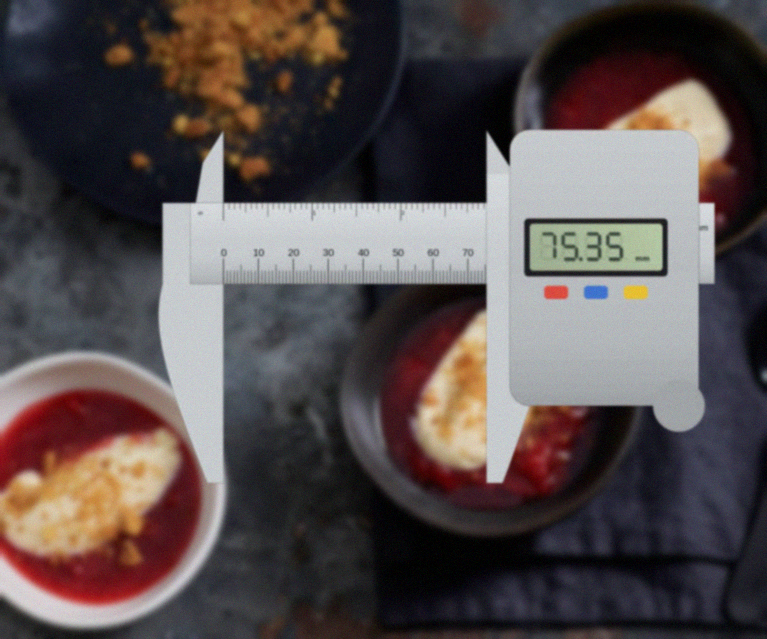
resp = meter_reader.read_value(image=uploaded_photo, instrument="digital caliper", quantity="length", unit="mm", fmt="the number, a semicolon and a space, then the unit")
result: 75.35; mm
